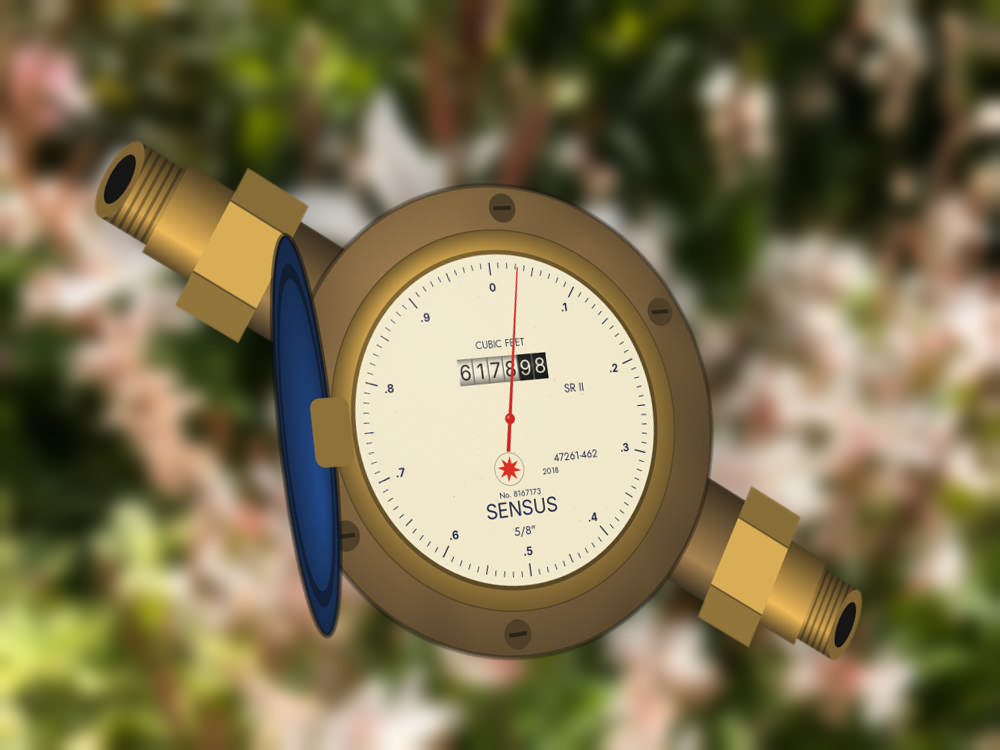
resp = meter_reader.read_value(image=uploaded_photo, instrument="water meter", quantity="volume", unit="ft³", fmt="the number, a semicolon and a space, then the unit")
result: 617898.03; ft³
